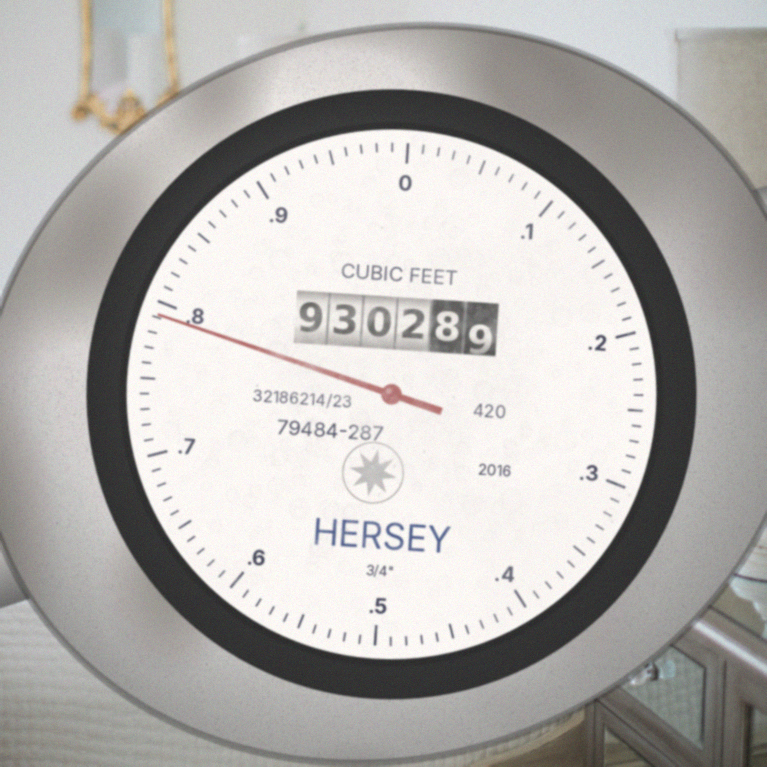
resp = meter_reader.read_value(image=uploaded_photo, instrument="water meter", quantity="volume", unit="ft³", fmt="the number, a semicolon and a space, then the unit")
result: 930288.79; ft³
